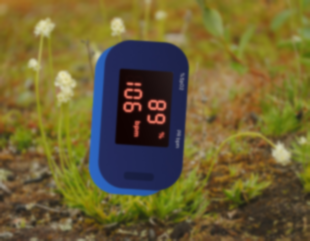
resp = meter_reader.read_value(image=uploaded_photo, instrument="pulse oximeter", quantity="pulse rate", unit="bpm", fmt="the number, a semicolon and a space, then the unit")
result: 106; bpm
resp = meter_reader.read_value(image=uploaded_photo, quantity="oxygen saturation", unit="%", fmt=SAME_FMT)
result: 89; %
